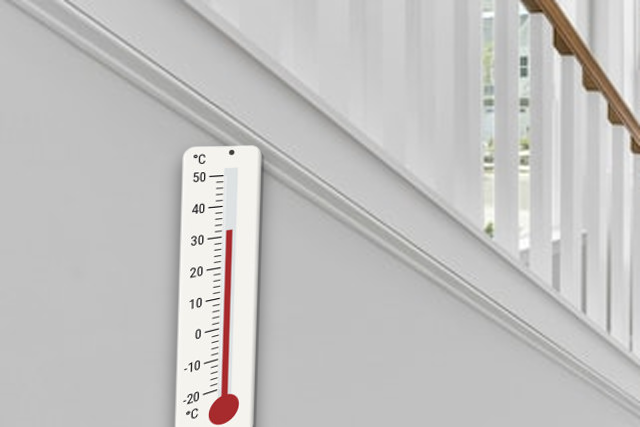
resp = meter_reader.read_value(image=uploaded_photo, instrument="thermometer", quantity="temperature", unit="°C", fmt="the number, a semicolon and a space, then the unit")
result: 32; °C
